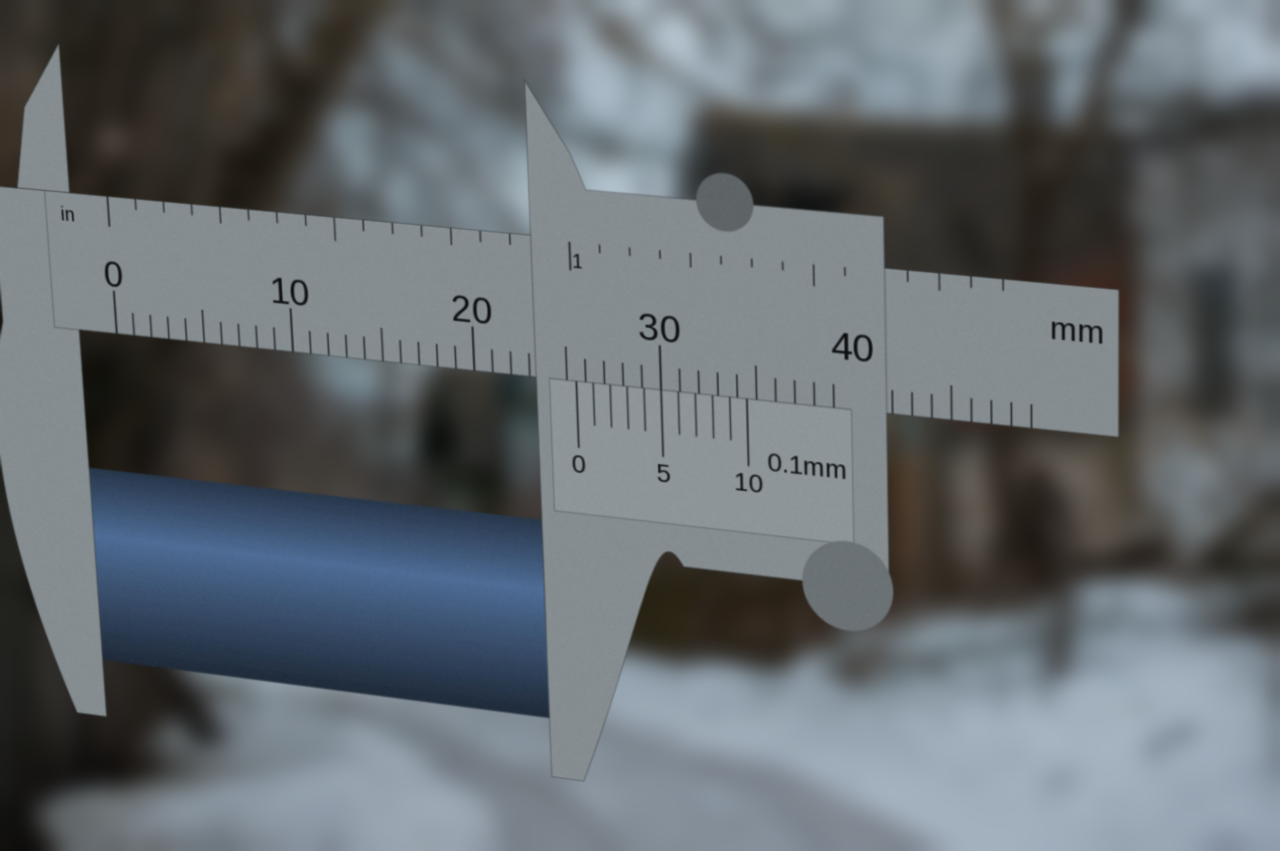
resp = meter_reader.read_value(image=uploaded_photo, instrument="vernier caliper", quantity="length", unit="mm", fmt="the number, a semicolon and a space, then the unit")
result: 25.5; mm
